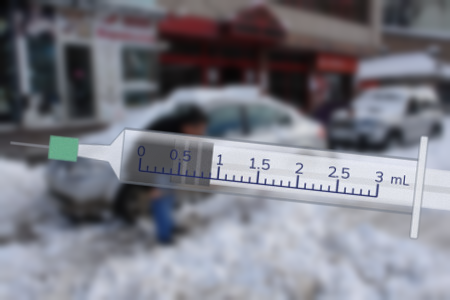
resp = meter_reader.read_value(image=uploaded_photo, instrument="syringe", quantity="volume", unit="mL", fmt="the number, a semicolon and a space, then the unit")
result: 0.4; mL
